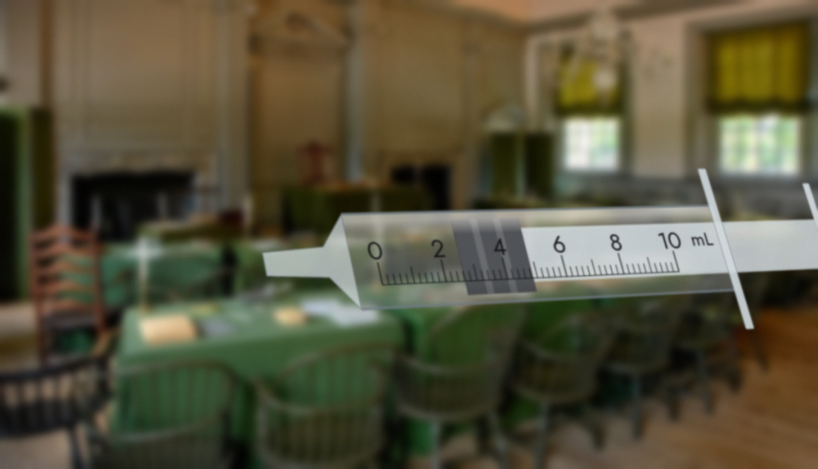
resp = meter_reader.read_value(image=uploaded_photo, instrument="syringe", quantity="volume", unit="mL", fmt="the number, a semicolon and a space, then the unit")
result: 2.6; mL
